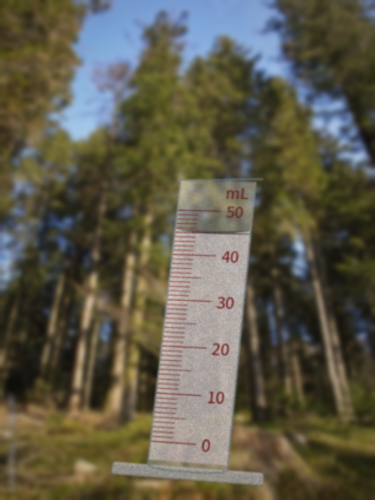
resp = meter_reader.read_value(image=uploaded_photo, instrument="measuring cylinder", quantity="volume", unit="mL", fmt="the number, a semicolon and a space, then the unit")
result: 45; mL
